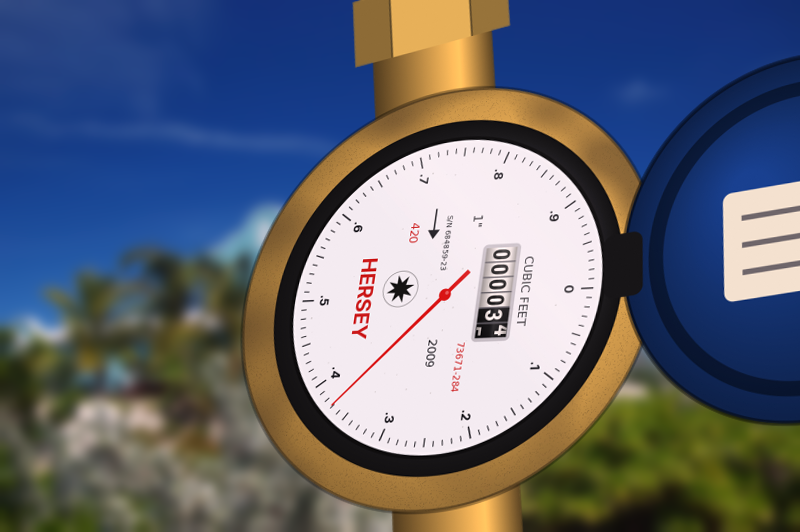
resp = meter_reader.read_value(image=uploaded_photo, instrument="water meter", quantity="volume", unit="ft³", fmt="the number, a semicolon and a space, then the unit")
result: 34.37; ft³
